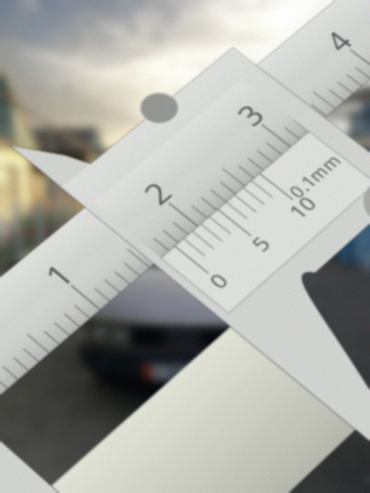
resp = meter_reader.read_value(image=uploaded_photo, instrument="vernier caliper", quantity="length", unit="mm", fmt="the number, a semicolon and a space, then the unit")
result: 17.6; mm
